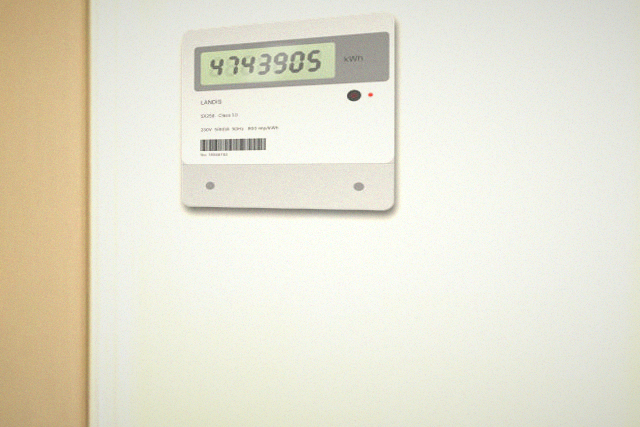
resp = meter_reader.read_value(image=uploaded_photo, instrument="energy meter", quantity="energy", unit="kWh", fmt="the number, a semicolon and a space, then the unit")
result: 4743905; kWh
